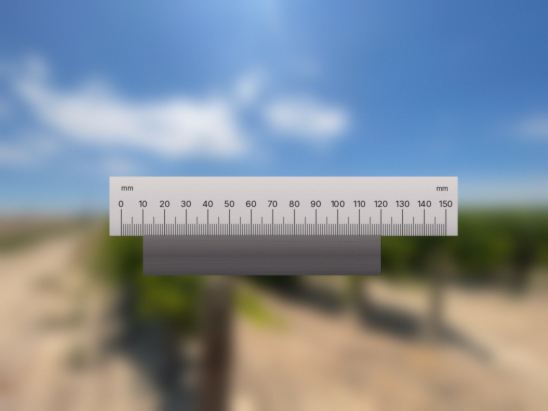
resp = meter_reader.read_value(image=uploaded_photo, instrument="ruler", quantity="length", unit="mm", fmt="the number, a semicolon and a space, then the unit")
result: 110; mm
